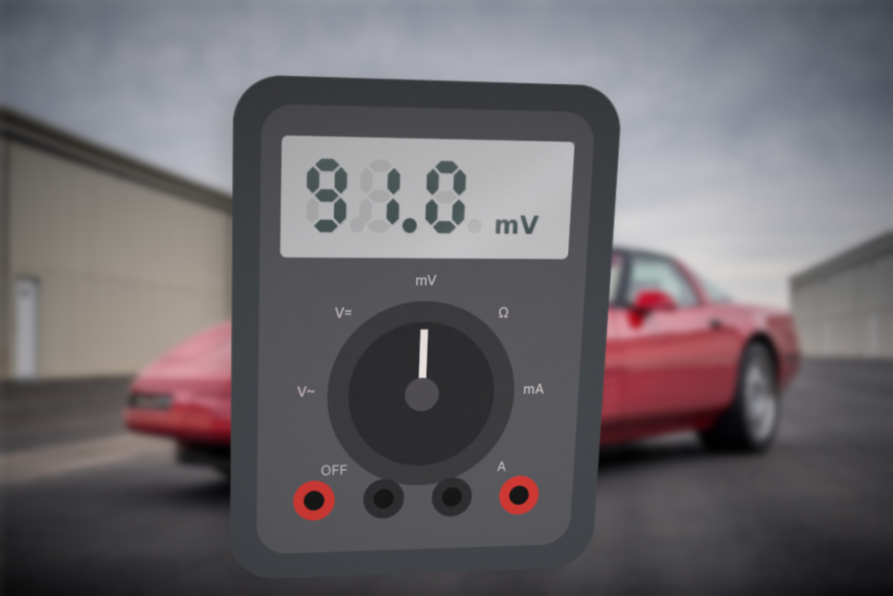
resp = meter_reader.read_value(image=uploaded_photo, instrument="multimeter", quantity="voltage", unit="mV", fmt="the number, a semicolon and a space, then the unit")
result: 91.0; mV
